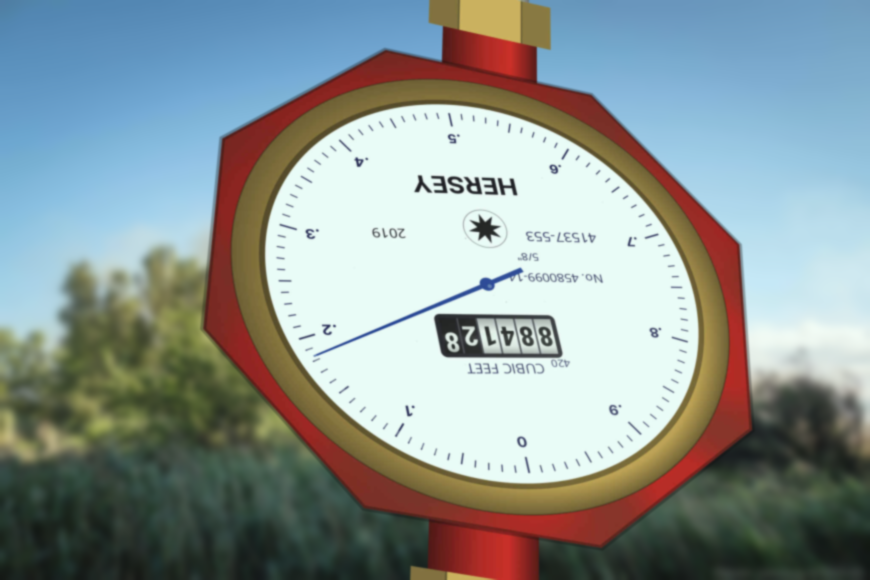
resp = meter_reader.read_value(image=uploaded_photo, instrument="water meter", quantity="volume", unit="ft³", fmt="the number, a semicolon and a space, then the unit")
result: 884128.18; ft³
